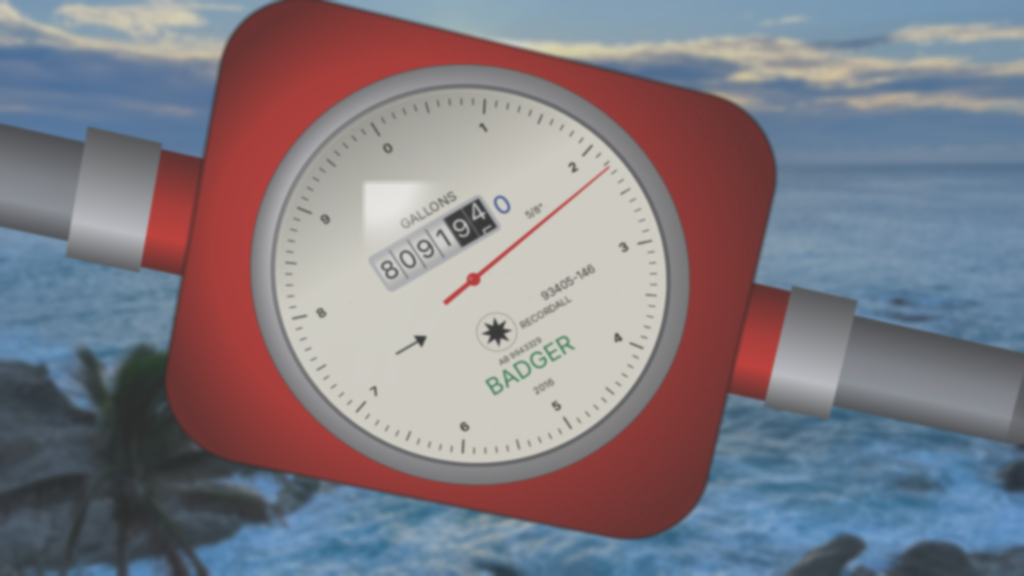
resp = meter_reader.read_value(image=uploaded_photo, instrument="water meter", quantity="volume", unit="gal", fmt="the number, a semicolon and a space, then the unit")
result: 8091942.2; gal
